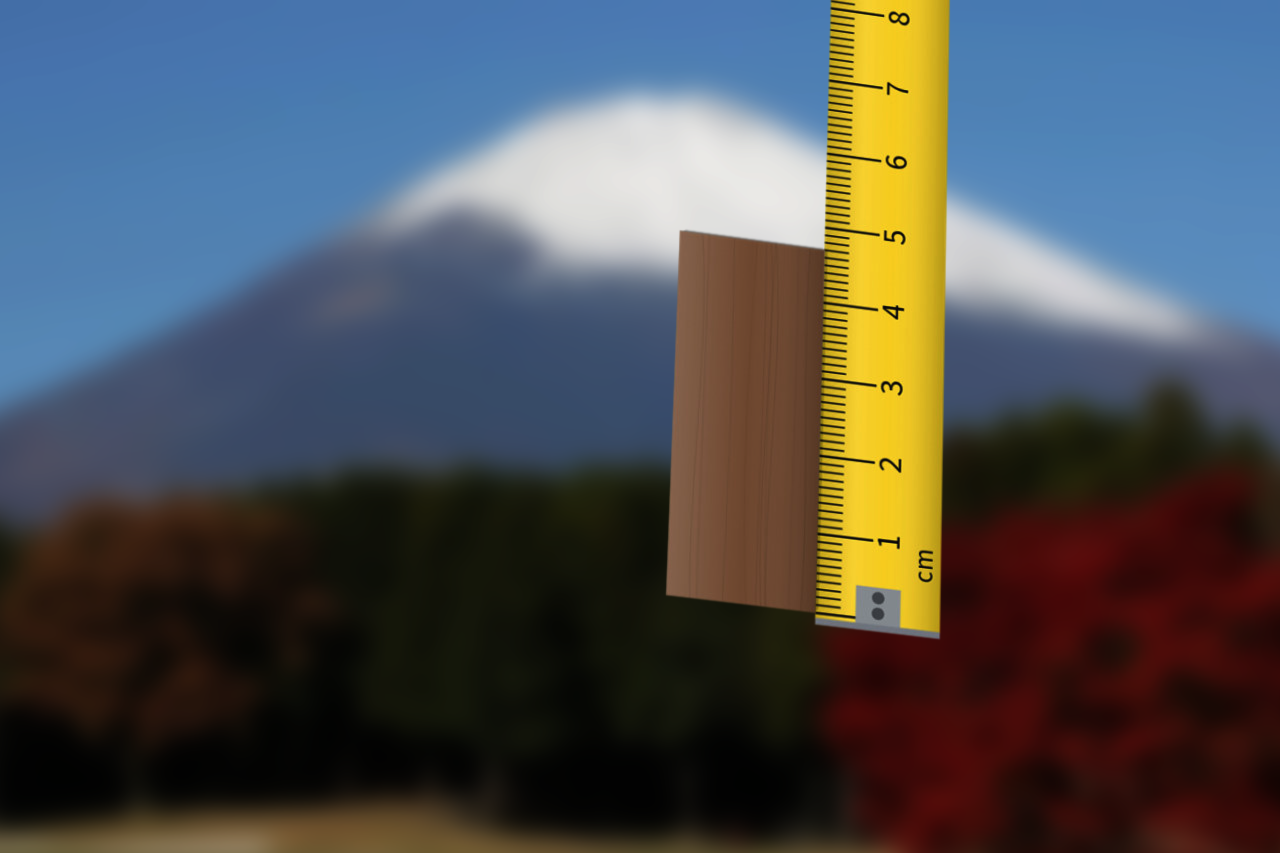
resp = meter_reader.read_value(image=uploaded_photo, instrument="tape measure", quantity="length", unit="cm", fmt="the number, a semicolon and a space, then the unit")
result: 4.7; cm
